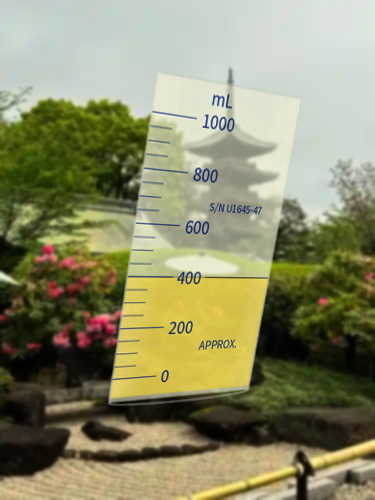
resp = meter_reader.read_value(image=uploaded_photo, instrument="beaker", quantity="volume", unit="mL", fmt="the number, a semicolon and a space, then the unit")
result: 400; mL
